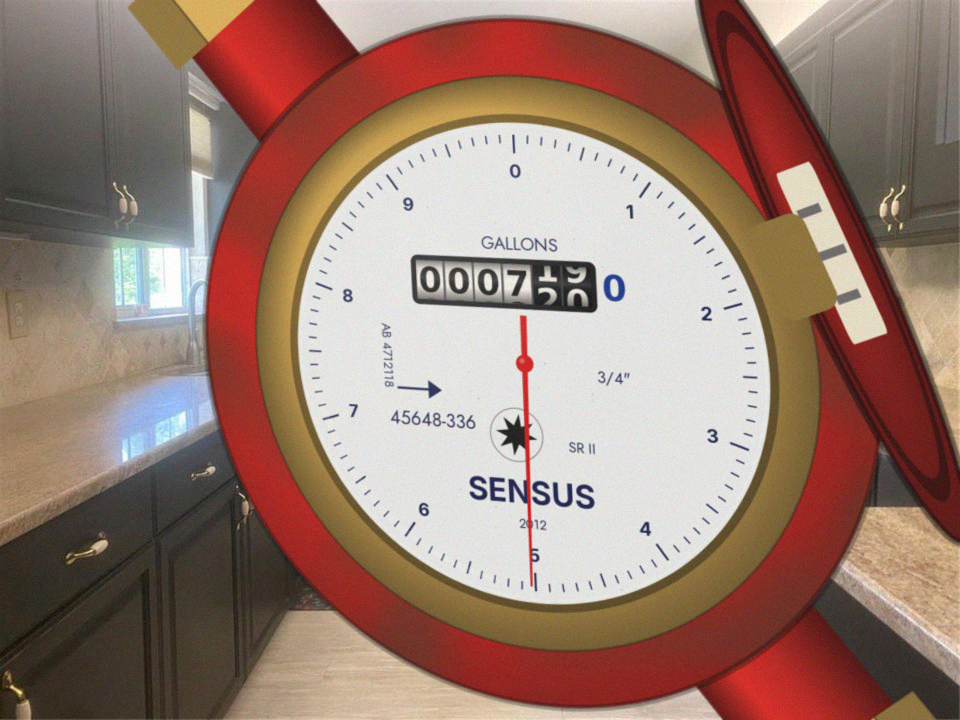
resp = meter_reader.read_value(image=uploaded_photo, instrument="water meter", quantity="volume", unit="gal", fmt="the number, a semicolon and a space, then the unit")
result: 7195.0; gal
